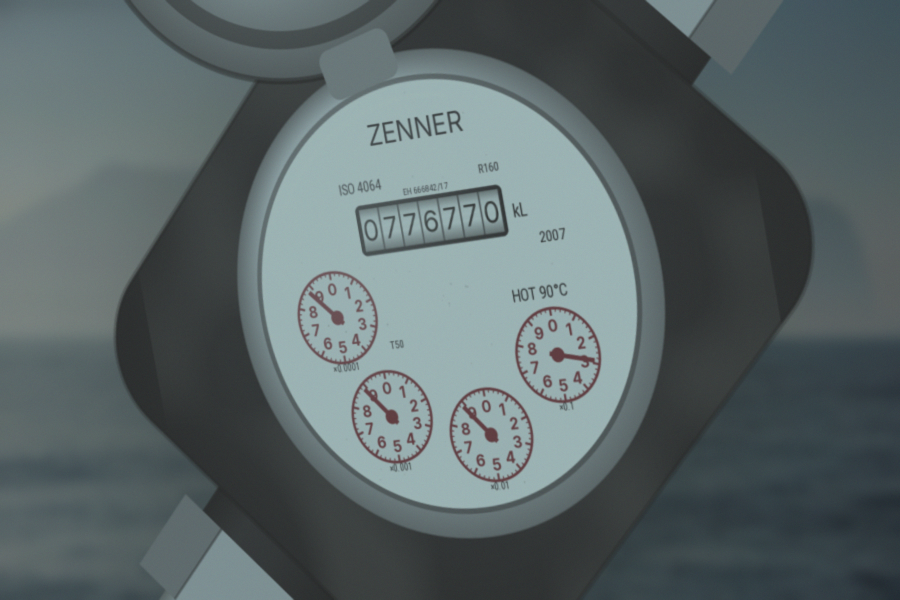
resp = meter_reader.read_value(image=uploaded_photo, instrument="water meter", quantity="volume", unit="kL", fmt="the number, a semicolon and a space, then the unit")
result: 776770.2888; kL
